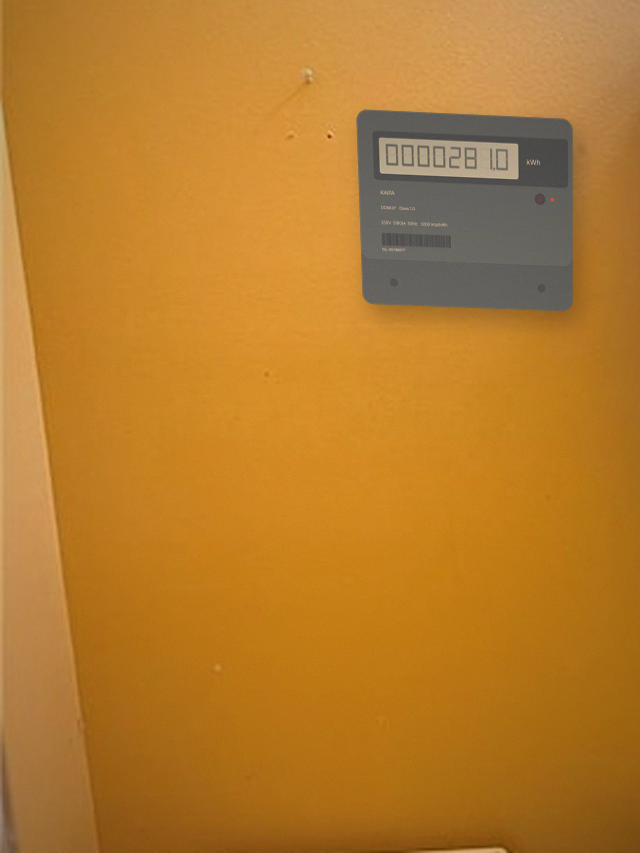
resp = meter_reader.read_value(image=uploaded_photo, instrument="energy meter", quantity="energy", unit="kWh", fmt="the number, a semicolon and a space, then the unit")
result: 281.0; kWh
